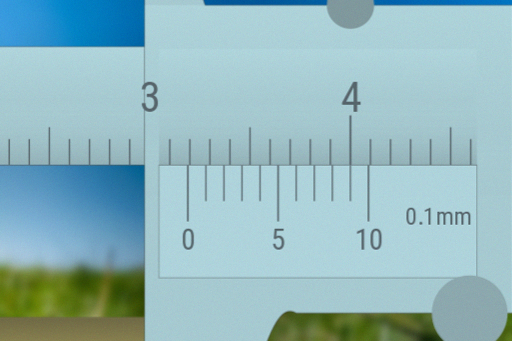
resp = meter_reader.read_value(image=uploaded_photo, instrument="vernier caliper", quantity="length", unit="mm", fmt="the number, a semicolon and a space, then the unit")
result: 31.9; mm
